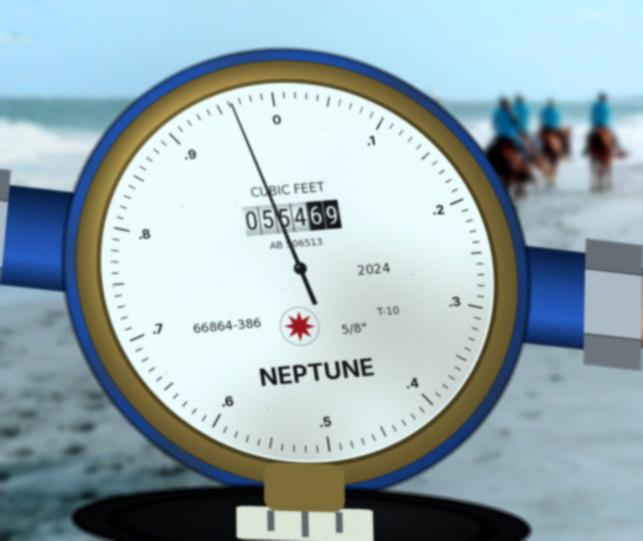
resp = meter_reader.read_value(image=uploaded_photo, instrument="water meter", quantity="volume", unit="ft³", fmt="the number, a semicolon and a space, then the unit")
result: 55468.96; ft³
